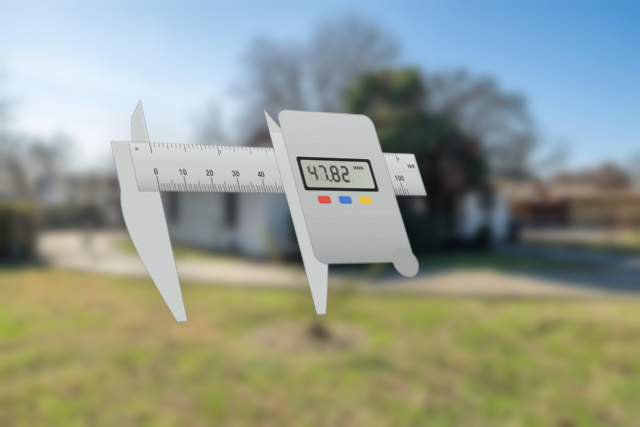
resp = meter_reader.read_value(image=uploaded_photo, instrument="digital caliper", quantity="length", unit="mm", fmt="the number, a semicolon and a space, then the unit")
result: 47.82; mm
